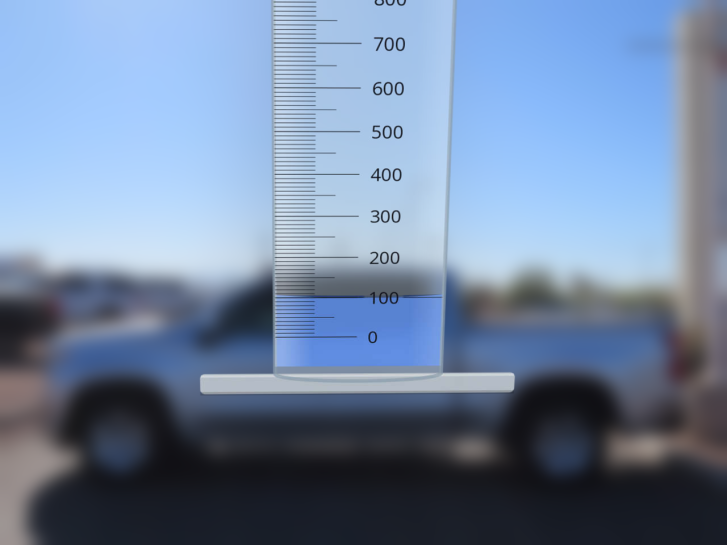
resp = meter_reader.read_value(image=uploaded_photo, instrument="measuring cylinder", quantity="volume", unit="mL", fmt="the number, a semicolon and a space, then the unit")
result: 100; mL
